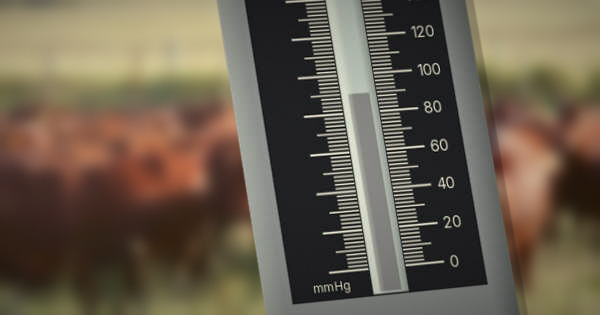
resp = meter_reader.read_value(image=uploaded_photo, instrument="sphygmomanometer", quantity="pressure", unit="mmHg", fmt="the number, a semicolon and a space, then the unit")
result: 90; mmHg
